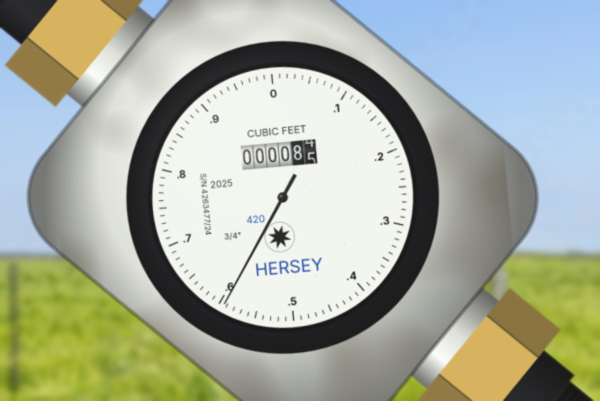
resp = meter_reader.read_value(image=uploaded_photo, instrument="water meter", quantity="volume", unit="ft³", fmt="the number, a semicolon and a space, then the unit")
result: 84.59; ft³
